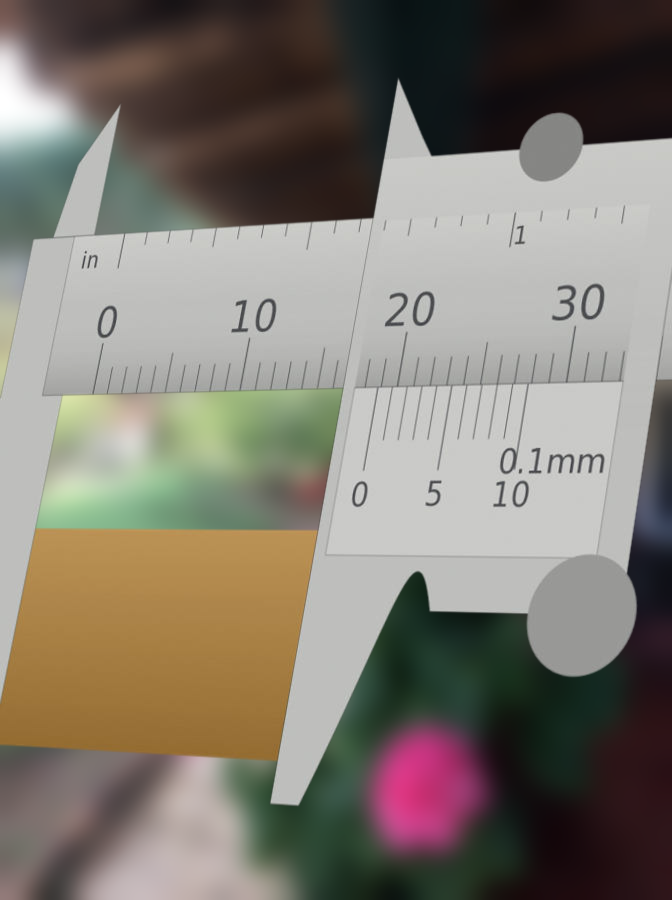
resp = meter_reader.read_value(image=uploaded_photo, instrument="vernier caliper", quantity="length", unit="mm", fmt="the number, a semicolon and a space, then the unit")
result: 18.8; mm
